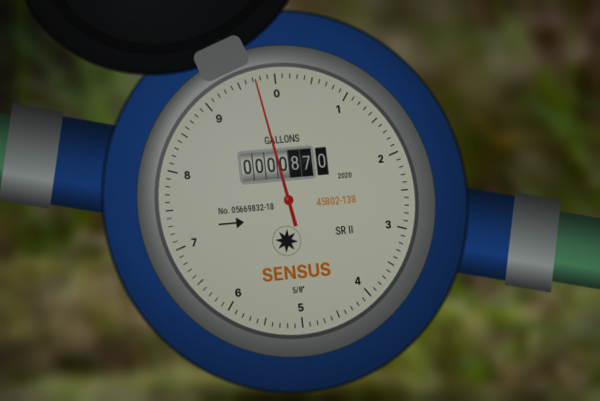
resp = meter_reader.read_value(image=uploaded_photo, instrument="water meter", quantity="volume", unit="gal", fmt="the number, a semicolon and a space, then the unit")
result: 869.7; gal
